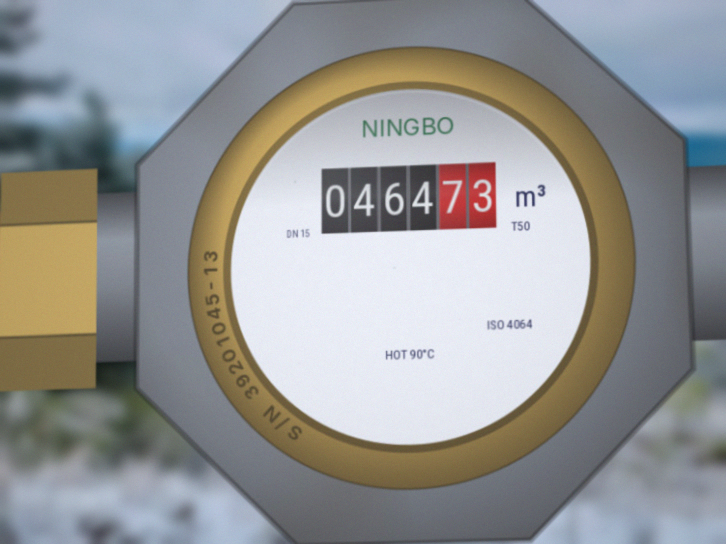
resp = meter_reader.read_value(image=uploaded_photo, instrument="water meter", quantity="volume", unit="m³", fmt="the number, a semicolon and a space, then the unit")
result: 464.73; m³
